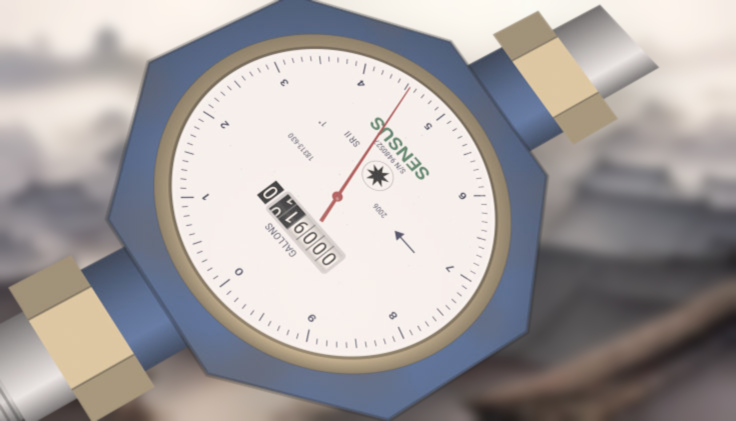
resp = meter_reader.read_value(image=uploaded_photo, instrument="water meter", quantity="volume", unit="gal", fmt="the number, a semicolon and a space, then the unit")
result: 9104.5; gal
